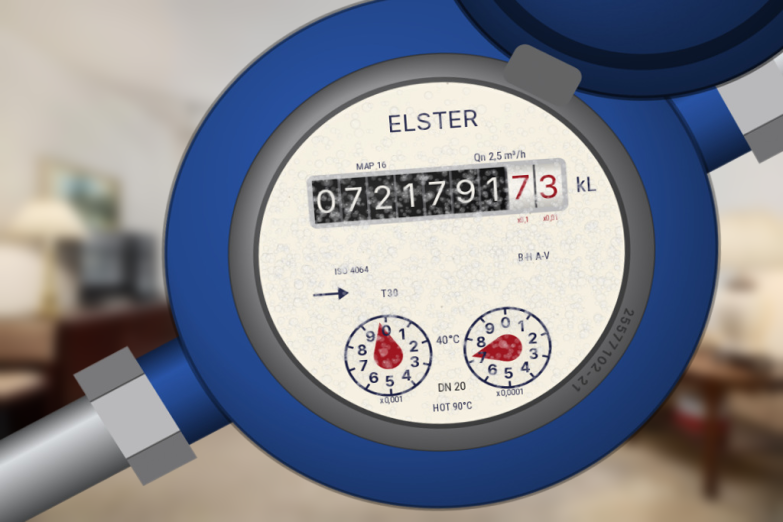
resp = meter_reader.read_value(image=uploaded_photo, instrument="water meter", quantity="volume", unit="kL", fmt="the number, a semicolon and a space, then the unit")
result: 721791.7297; kL
